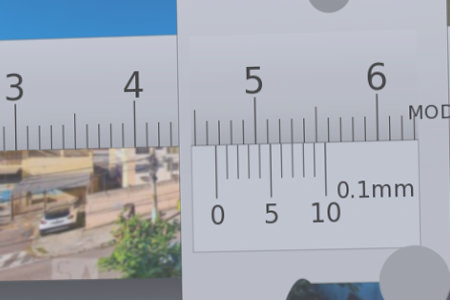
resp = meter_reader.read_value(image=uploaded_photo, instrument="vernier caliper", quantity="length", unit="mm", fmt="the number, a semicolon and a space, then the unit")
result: 46.7; mm
